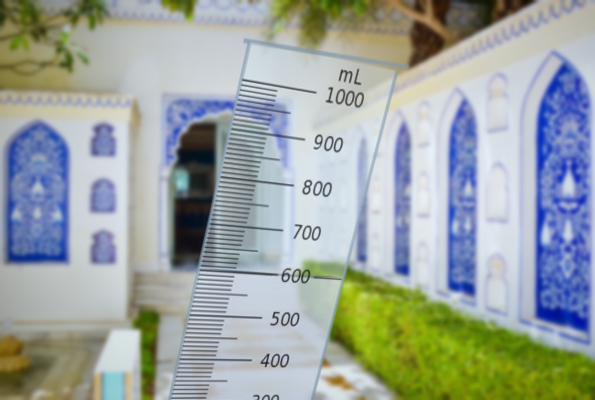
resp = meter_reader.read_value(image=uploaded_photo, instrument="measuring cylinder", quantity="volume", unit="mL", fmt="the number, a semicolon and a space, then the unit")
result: 600; mL
